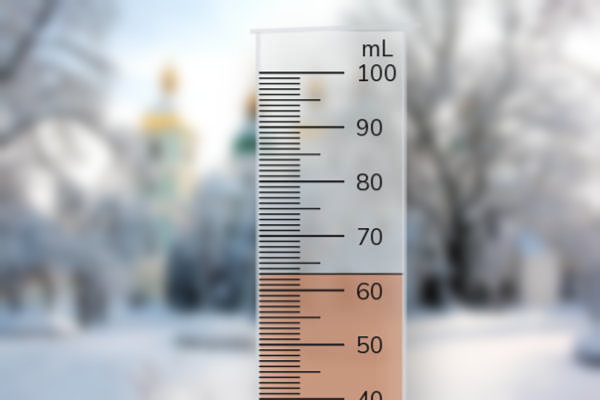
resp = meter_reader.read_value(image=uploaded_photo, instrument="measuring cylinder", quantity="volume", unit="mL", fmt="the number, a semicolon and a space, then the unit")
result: 63; mL
